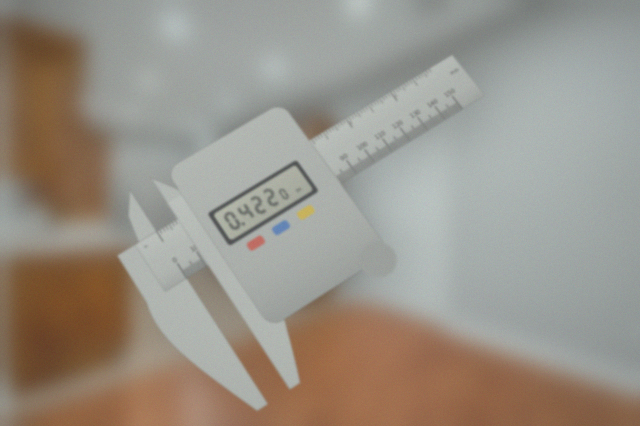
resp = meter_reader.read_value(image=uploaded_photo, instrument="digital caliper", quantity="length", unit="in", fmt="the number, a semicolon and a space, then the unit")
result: 0.4220; in
